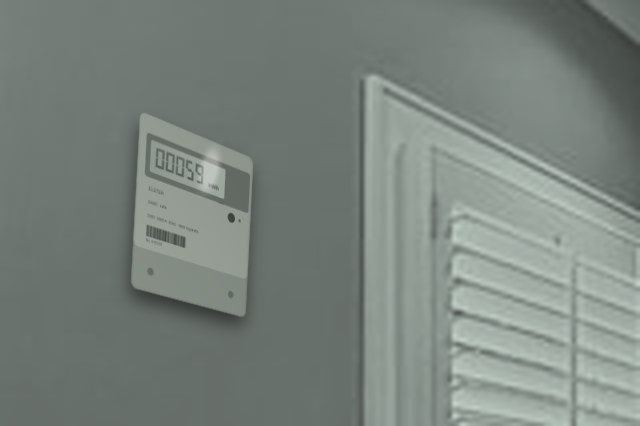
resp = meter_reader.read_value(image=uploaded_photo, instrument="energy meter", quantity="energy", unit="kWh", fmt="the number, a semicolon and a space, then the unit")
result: 59; kWh
